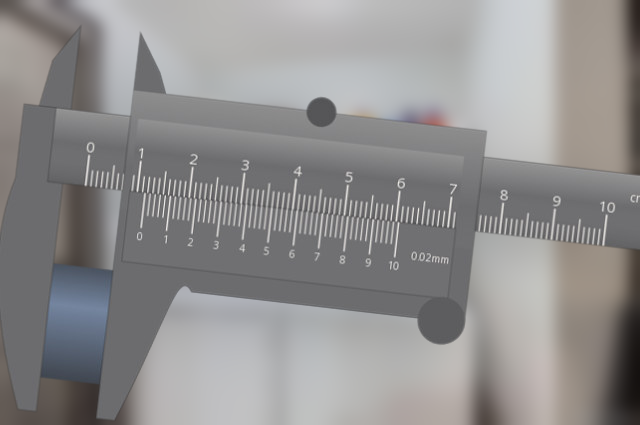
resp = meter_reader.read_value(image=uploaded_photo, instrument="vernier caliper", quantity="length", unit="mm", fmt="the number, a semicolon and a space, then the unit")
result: 11.5; mm
